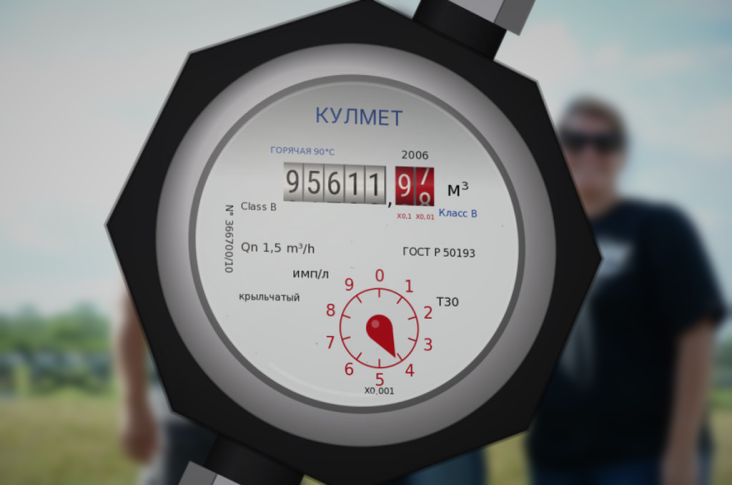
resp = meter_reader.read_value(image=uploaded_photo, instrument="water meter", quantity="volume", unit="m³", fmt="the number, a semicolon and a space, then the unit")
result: 95611.974; m³
